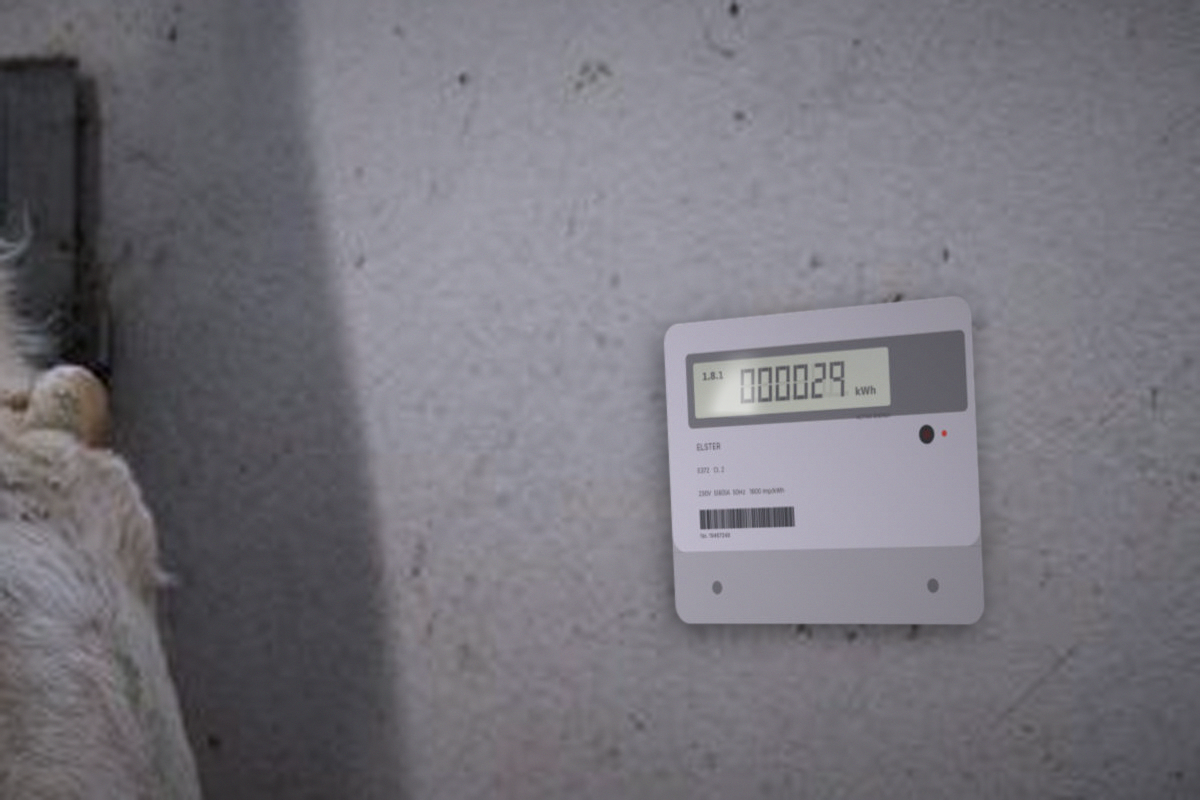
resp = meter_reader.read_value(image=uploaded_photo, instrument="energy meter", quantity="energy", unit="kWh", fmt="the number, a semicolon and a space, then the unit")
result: 29; kWh
